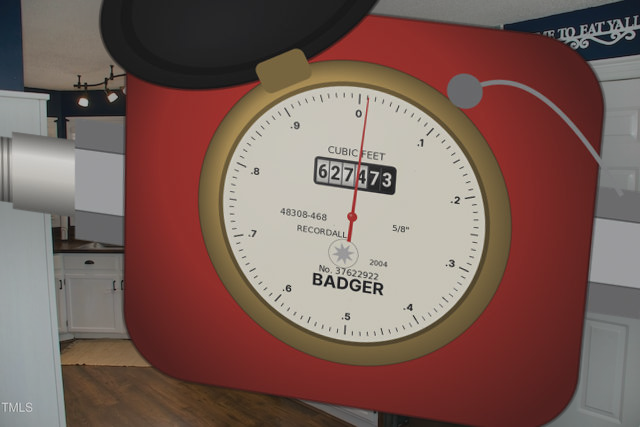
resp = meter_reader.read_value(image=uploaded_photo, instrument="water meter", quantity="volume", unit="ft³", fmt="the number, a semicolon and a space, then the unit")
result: 627473.01; ft³
